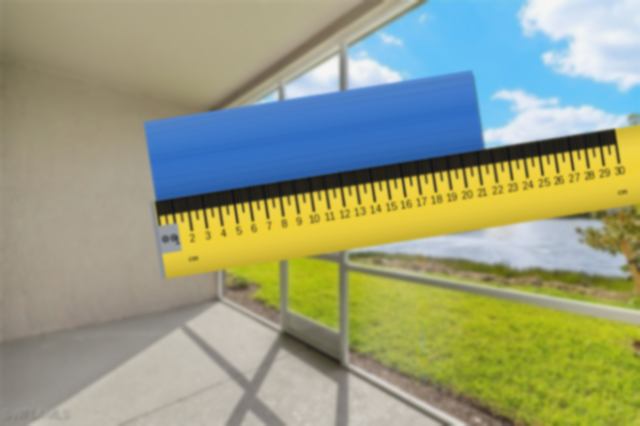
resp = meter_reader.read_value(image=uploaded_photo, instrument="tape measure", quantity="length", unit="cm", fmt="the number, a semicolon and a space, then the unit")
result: 21.5; cm
